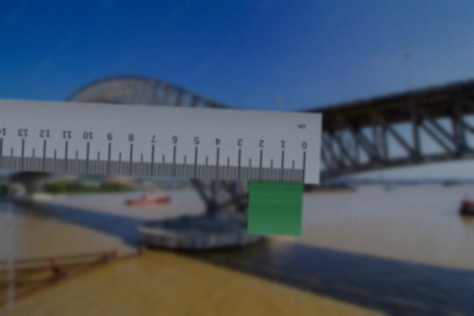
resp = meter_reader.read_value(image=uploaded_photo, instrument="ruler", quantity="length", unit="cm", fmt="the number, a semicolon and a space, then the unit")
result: 2.5; cm
